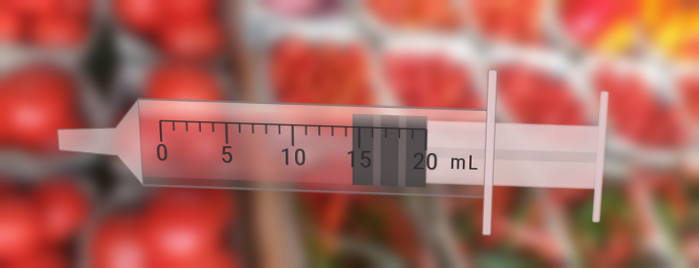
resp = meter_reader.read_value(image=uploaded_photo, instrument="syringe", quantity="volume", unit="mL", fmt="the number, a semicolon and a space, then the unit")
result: 14.5; mL
